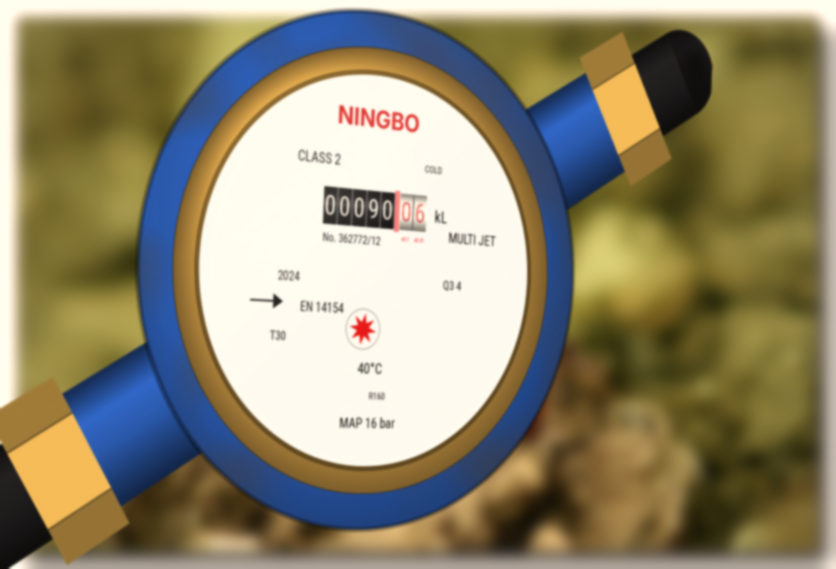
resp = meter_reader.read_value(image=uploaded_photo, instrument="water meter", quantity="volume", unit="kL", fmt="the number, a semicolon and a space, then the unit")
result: 90.06; kL
